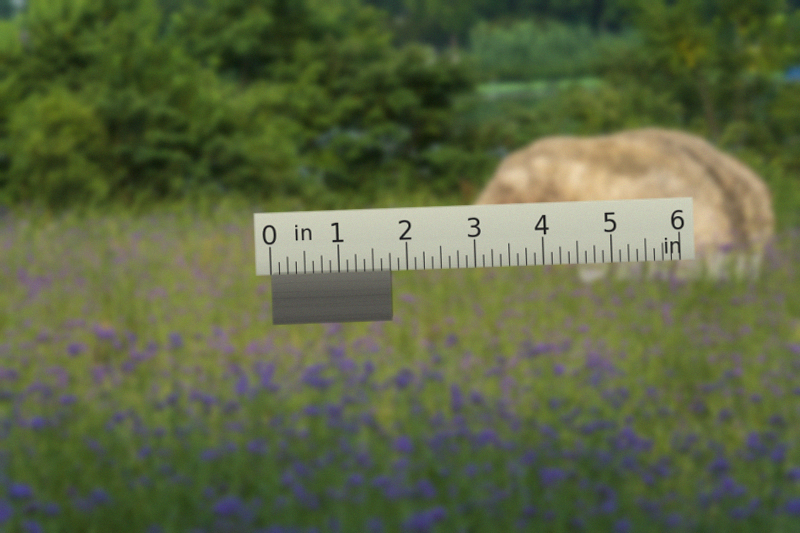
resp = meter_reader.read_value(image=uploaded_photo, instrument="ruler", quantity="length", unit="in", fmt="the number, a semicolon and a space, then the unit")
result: 1.75; in
